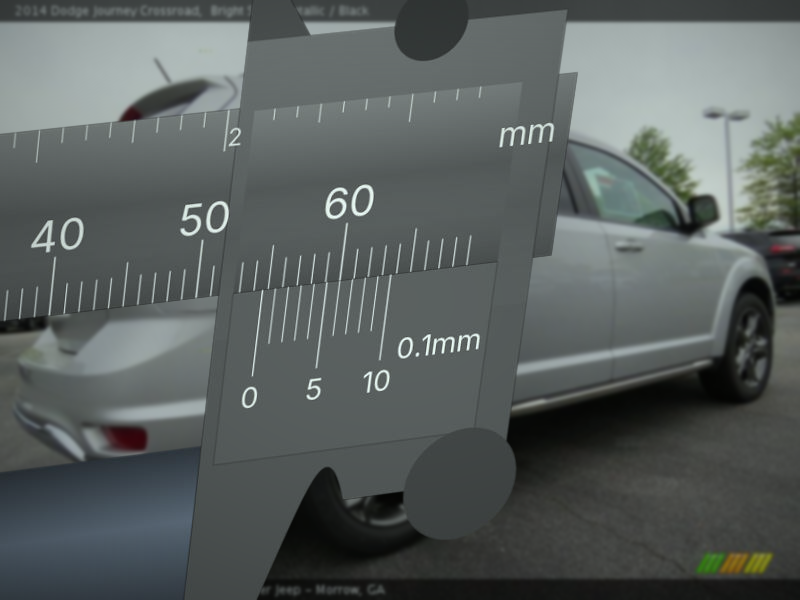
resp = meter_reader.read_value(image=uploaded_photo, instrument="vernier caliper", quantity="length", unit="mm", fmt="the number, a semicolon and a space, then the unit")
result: 54.6; mm
